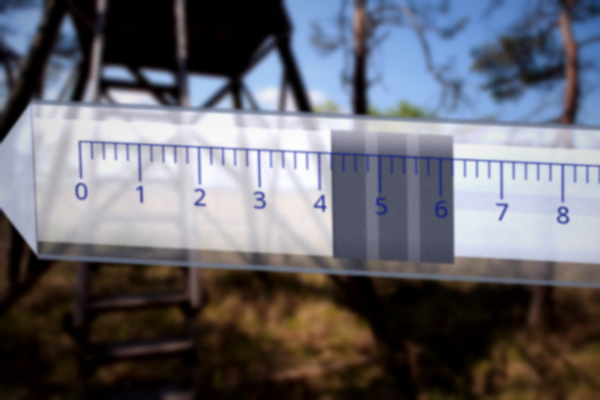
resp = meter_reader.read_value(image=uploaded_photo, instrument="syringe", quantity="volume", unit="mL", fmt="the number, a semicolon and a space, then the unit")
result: 4.2; mL
